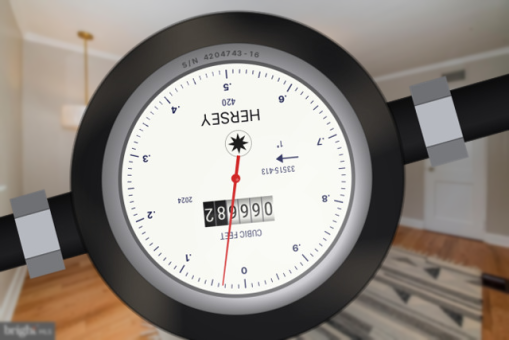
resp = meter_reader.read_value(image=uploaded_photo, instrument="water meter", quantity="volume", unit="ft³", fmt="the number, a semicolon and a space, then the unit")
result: 66682.03; ft³
